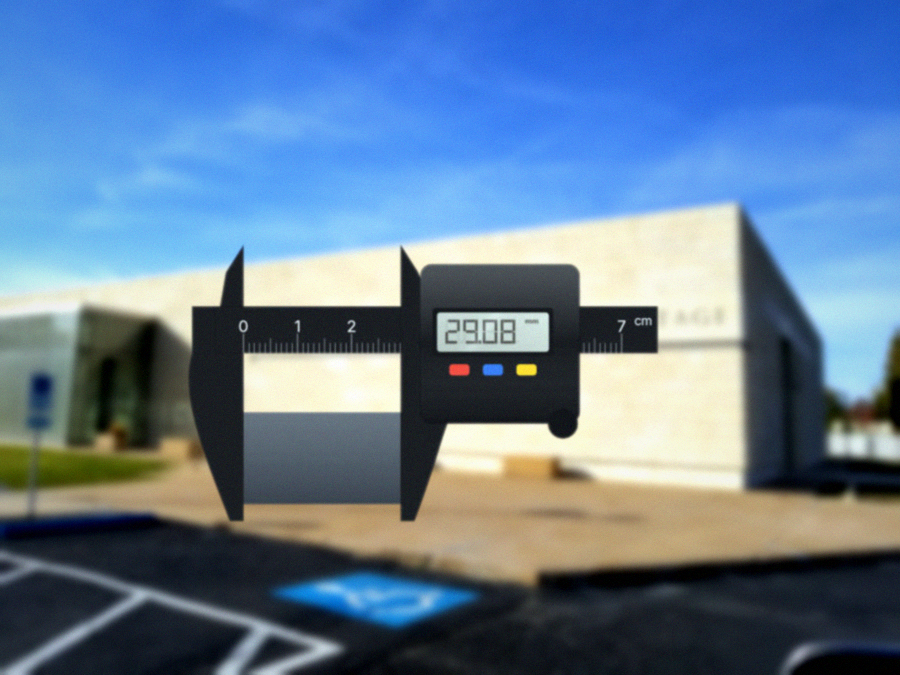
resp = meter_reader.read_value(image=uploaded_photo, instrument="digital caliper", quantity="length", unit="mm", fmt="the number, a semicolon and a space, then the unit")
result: 29.08; mm
